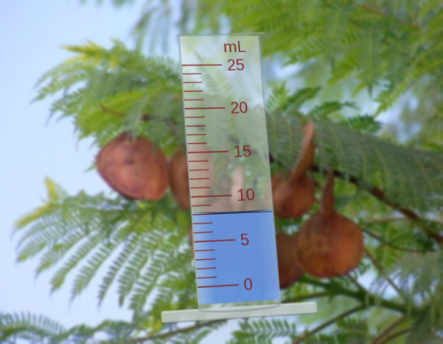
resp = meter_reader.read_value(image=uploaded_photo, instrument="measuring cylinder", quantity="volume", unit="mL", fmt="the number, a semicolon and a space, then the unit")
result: 8; mL
